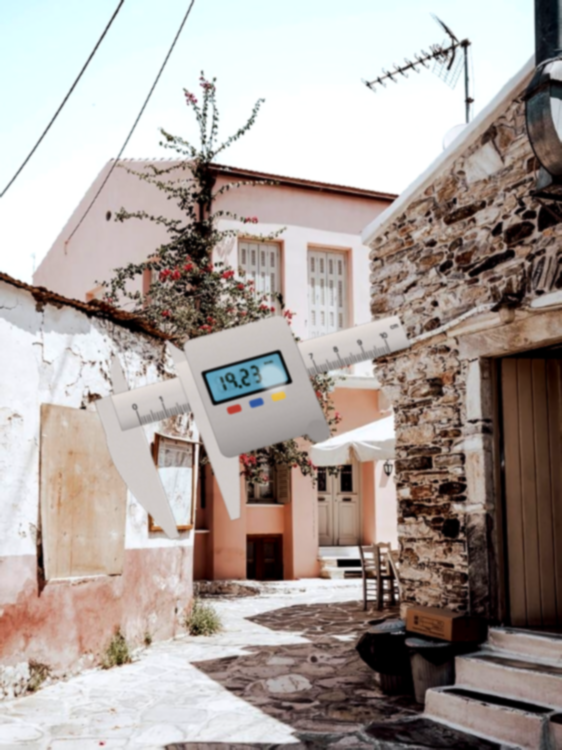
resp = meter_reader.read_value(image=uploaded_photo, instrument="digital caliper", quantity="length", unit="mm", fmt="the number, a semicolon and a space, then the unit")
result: 19.23; mm
